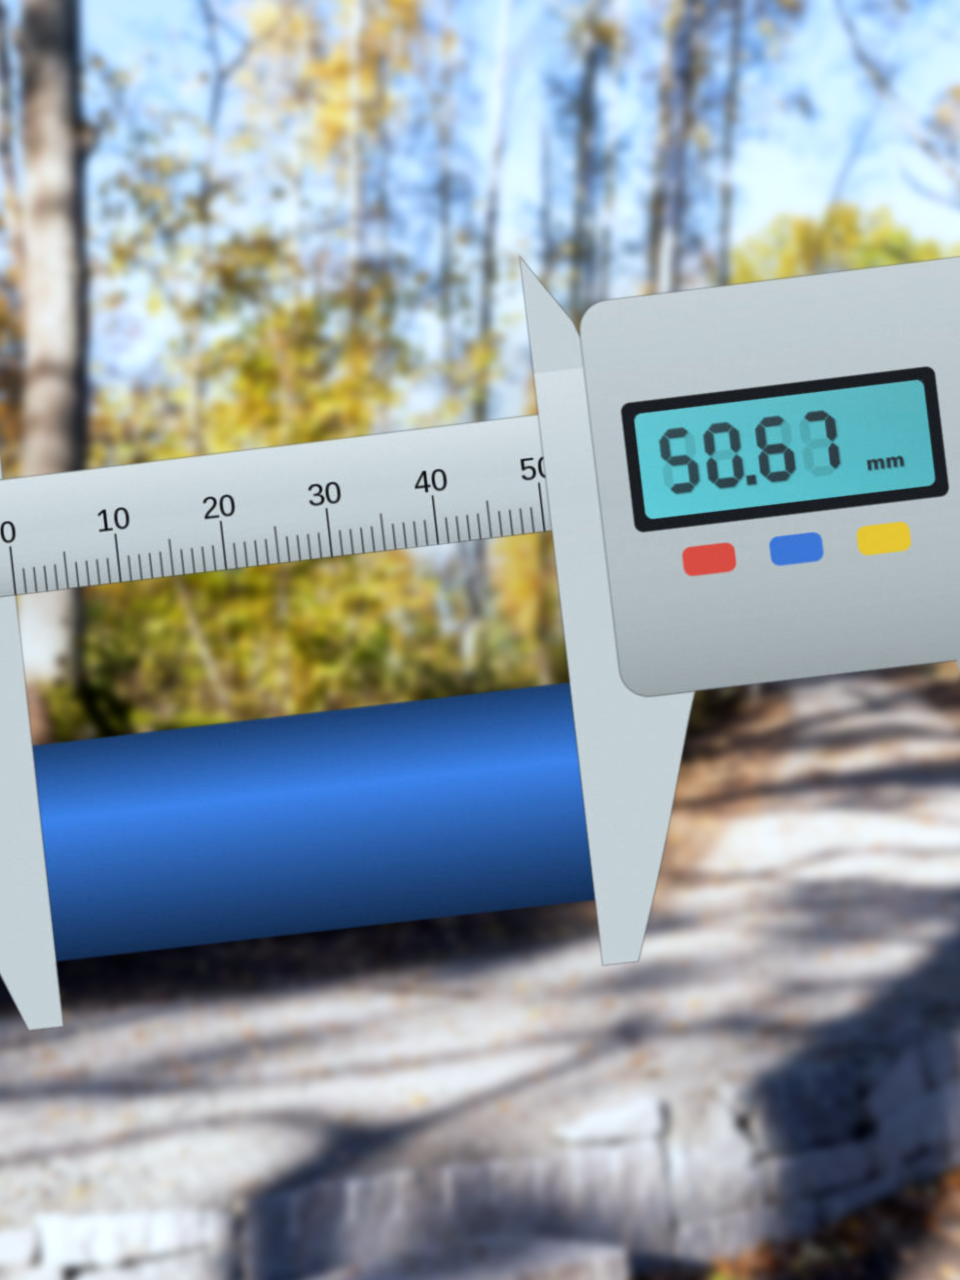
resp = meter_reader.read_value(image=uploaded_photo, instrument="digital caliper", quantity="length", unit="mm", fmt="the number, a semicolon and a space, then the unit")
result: 50.67; mm
